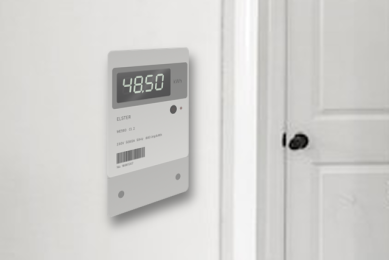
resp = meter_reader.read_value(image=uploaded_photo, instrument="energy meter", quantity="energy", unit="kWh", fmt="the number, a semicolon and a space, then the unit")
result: 48.50; kWh
